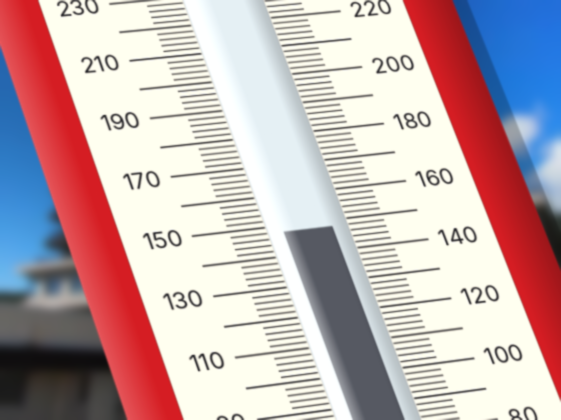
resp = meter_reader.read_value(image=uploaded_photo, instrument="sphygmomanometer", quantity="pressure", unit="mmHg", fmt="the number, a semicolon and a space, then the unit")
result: 148; mmHg
